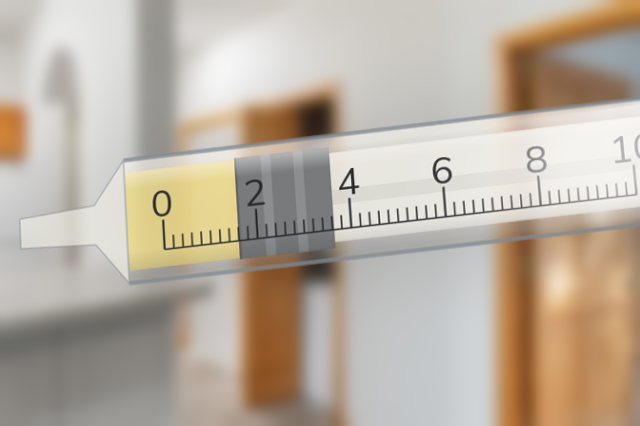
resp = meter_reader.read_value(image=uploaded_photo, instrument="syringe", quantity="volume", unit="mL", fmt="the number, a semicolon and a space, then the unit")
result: 1.6; mL
